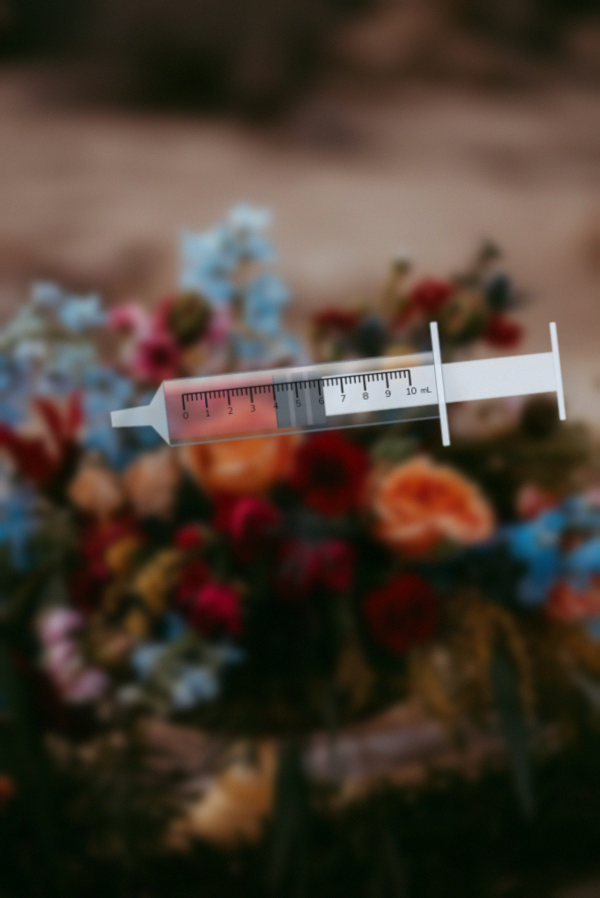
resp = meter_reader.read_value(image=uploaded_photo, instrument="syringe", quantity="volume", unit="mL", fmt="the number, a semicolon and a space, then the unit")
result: 4; mL
